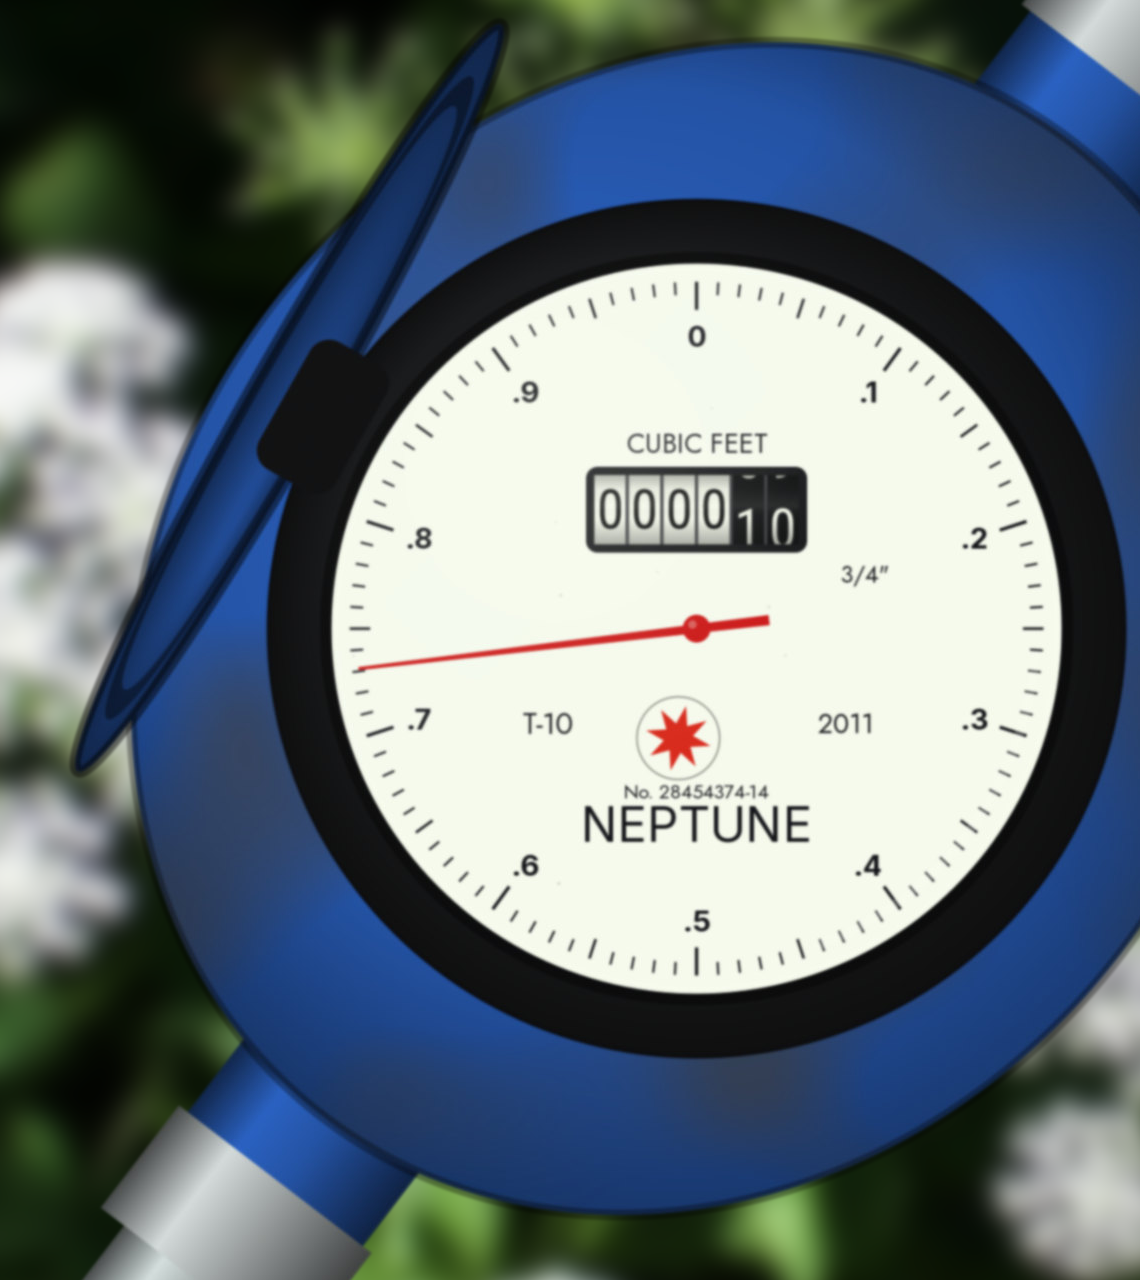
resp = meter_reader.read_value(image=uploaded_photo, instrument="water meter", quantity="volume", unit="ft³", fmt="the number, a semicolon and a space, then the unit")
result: 9.73; ft³
